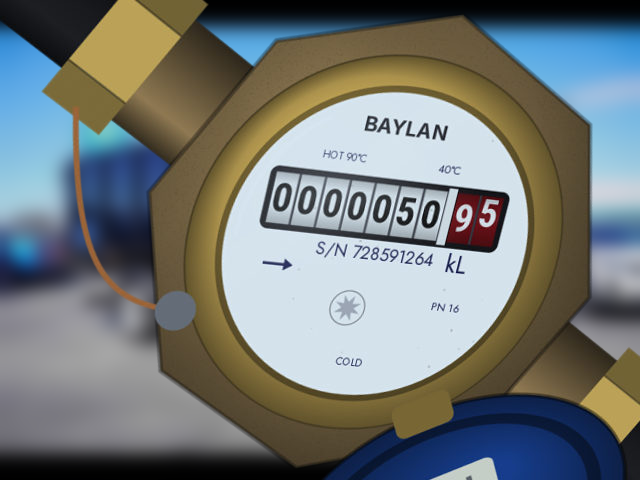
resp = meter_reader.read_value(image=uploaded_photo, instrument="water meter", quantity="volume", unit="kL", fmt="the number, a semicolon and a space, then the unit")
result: 50.95; kL
